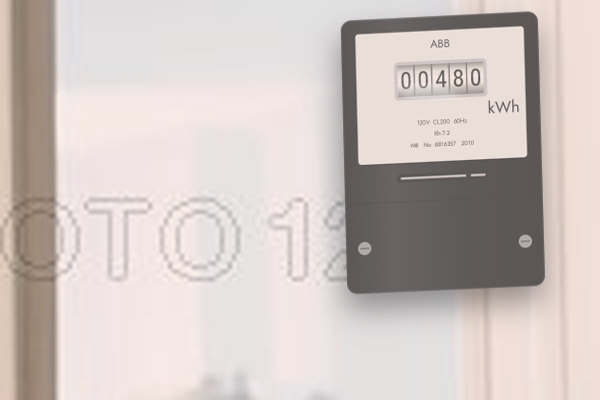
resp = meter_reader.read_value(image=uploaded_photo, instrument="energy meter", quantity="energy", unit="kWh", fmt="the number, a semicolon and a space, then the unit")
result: 480; kWh
